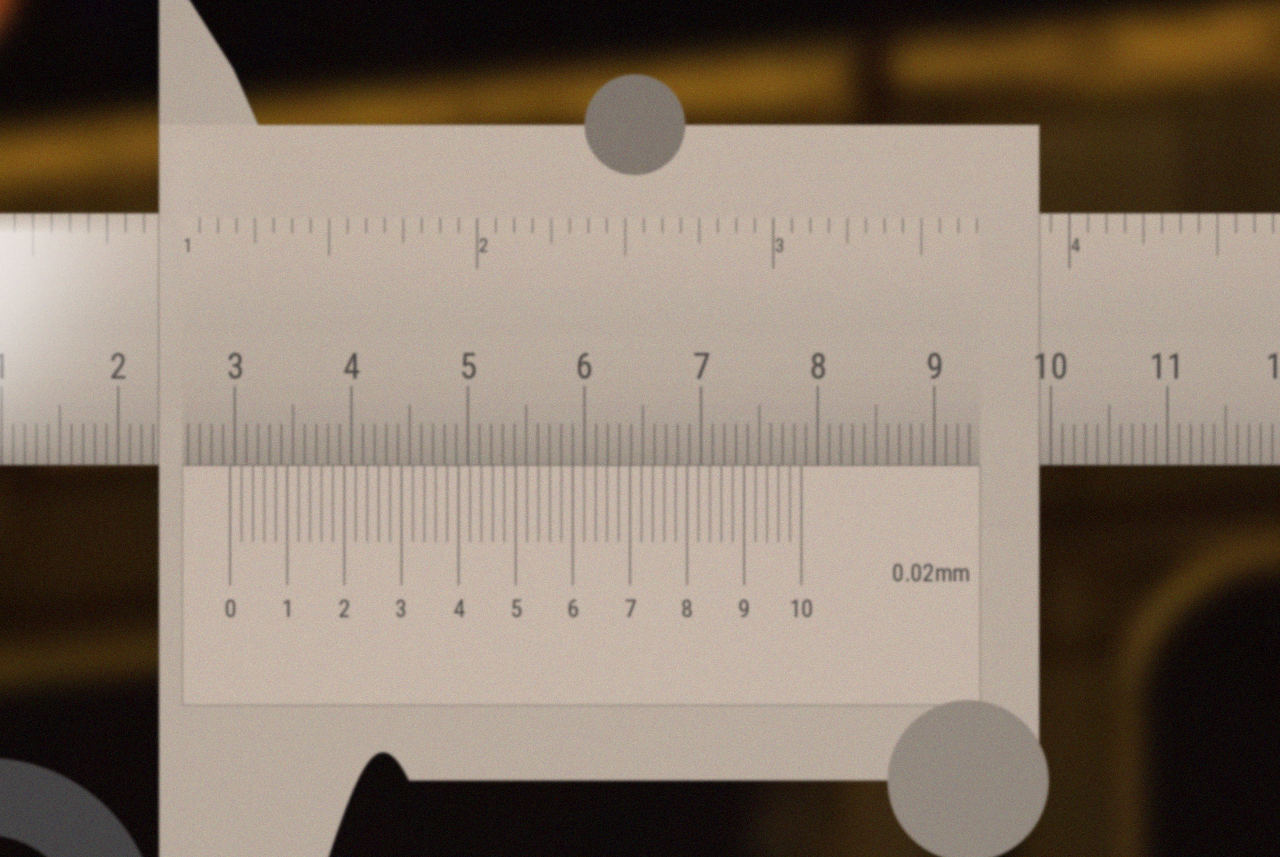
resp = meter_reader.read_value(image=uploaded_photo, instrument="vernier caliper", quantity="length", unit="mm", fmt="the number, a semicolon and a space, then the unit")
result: 29.6; mm
